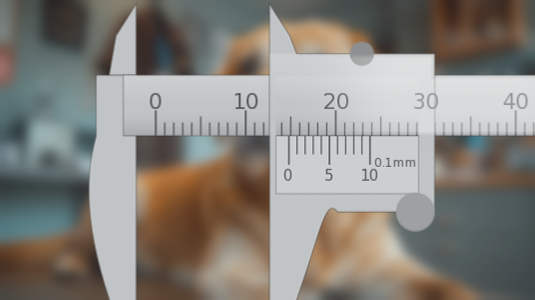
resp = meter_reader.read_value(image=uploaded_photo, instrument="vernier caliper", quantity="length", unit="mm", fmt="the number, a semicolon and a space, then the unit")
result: 14.8; mm
